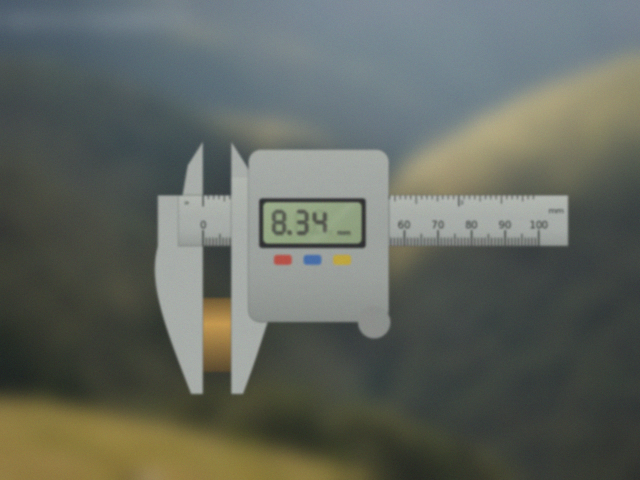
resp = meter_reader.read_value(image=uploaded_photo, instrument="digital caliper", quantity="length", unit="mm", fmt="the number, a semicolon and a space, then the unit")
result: 8.34; mm
